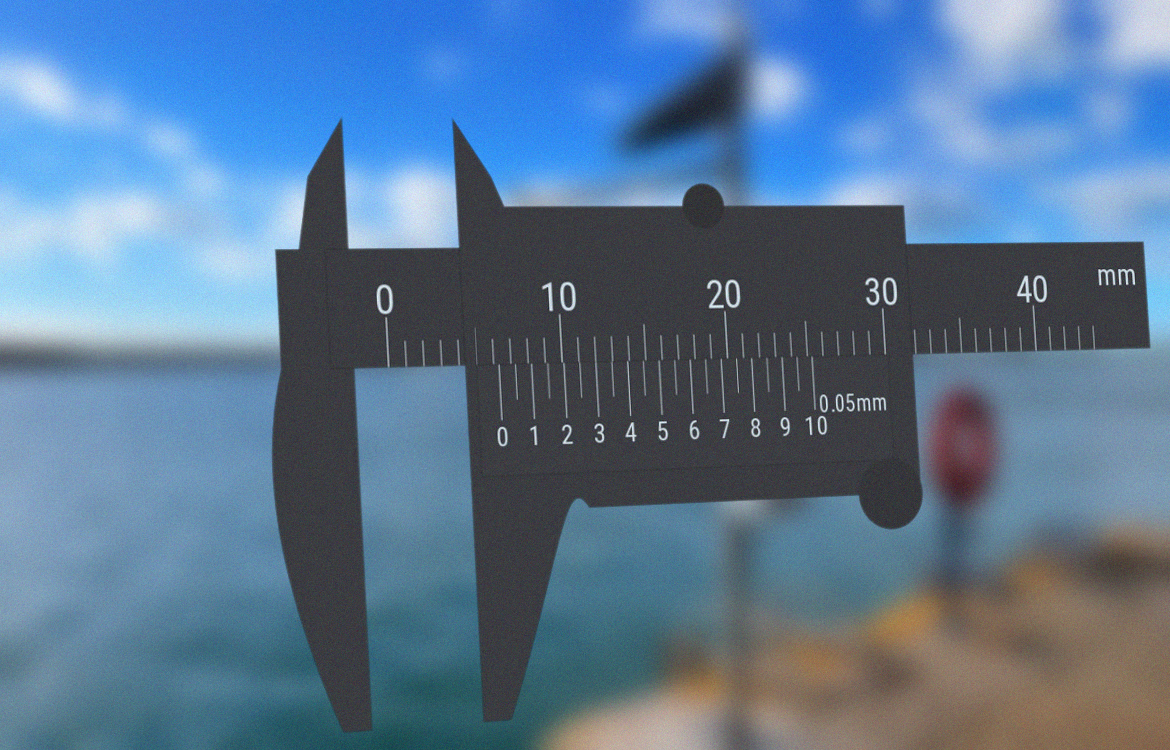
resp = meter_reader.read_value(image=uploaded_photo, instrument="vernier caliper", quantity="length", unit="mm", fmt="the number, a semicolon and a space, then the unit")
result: 6.3; mm
